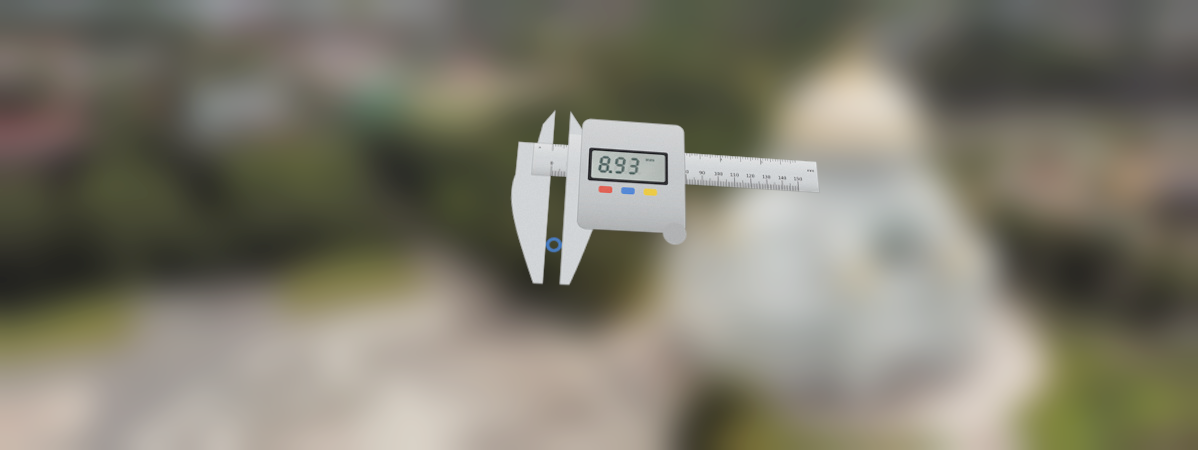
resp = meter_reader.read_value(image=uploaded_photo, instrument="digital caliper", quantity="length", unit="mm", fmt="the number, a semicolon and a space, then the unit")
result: 8.93; mm
